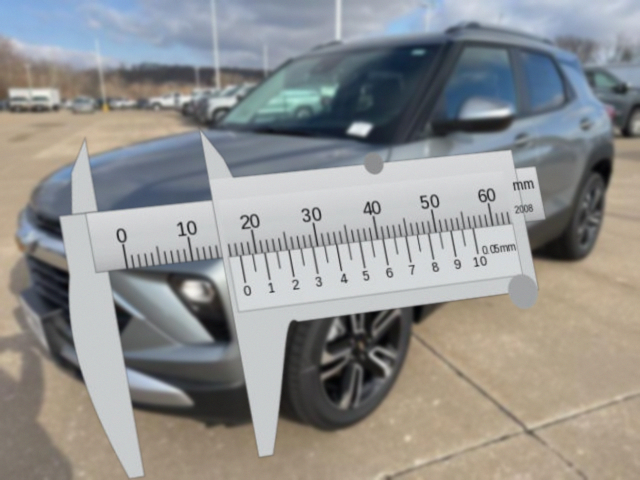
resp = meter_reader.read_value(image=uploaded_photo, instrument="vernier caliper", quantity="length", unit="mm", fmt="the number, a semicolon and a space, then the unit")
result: 17.5; mm
